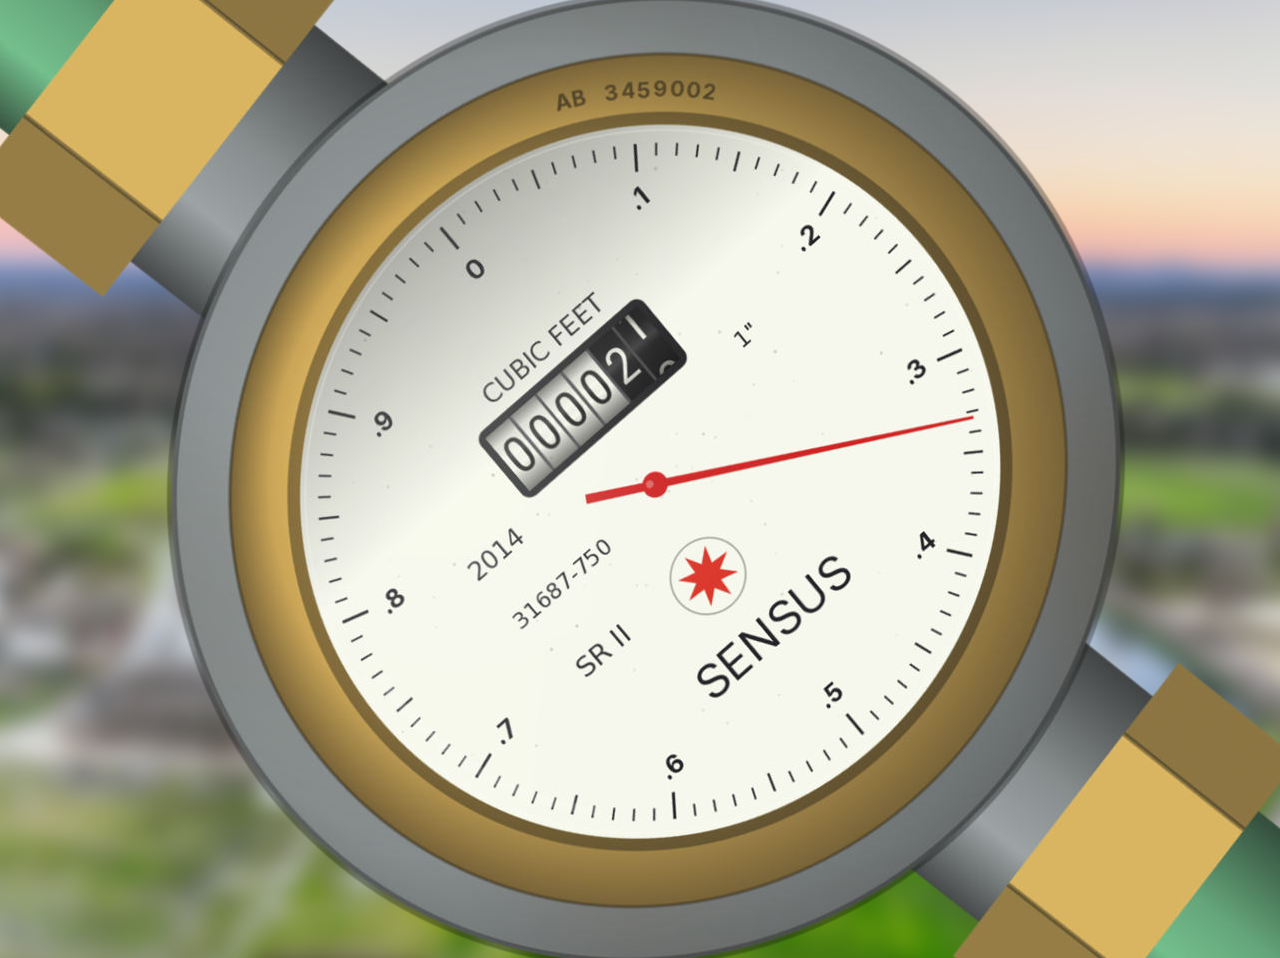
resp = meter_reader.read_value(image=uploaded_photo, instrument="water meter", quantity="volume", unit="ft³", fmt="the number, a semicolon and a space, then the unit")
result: 21.33; ft³
